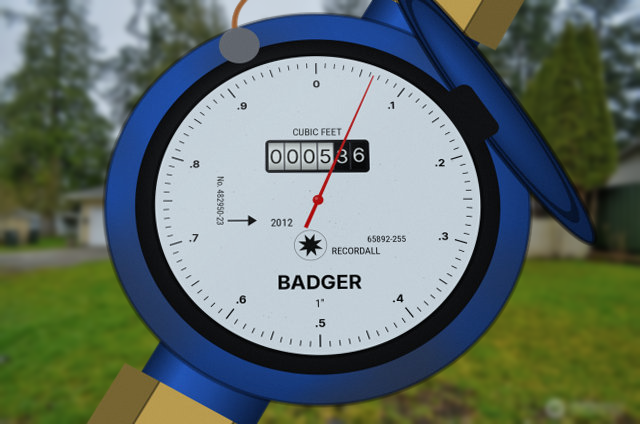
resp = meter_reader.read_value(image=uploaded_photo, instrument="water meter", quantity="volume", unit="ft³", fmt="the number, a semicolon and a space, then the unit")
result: 536.06; ft³
